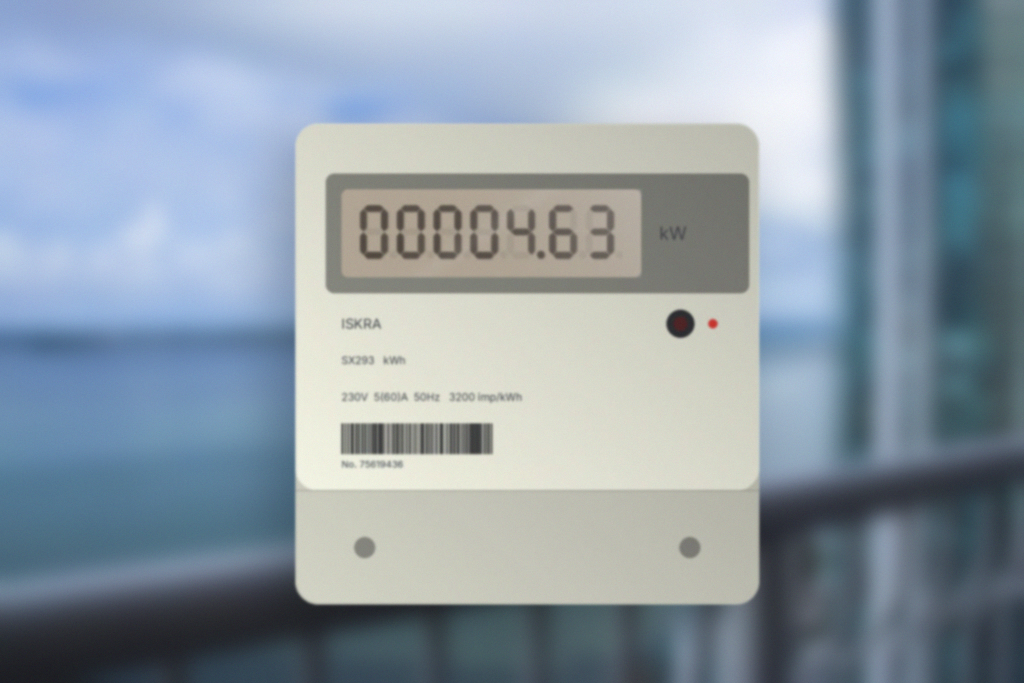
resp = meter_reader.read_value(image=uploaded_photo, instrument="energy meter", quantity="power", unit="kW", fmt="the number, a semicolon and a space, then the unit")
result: 4.63; kW
